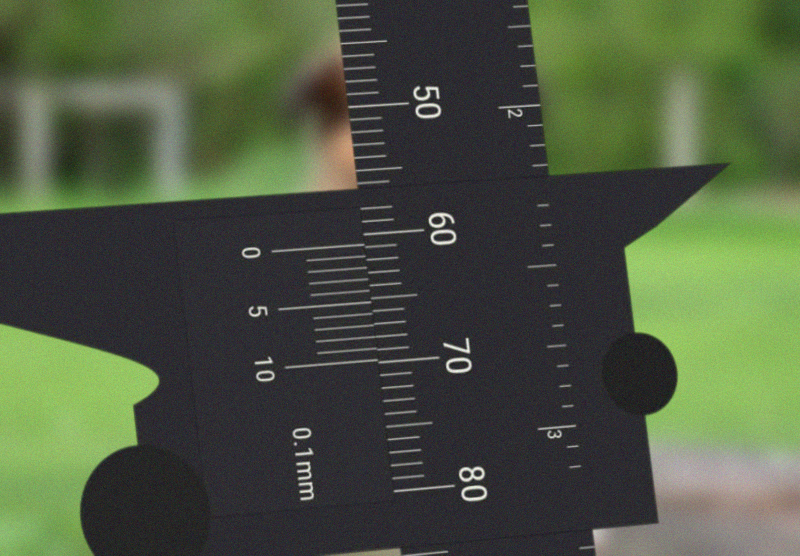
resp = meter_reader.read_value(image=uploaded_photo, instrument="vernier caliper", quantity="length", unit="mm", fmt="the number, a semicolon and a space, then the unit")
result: 60.8; mm
